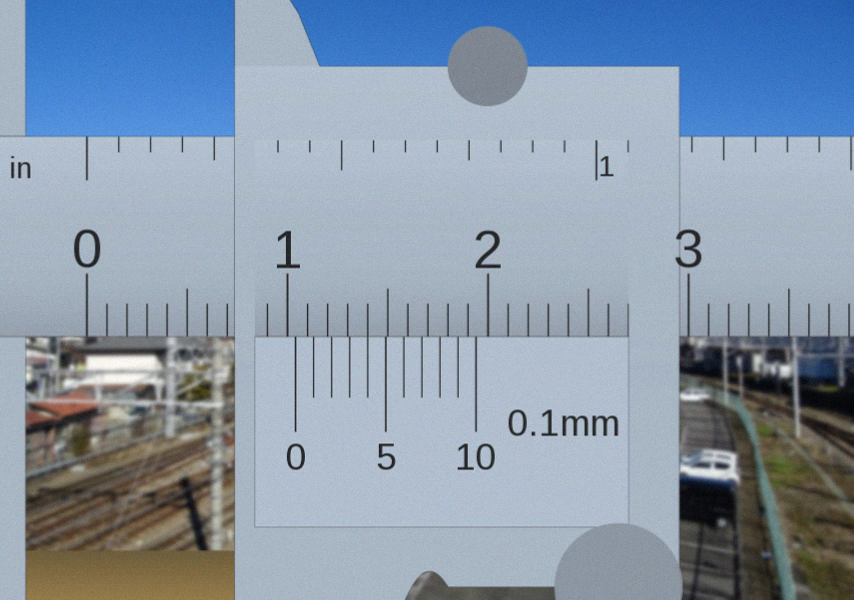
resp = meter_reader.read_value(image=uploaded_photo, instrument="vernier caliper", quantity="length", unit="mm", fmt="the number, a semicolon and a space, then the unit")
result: 10.4; mm
